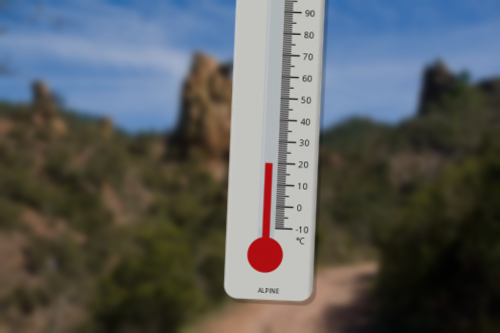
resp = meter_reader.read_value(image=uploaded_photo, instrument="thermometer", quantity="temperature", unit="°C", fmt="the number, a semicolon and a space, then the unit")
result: 20; °C
